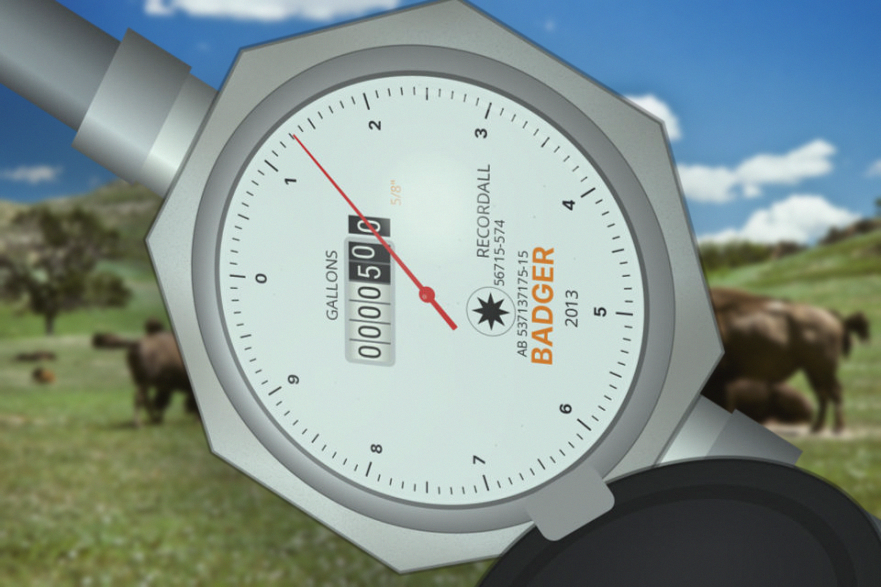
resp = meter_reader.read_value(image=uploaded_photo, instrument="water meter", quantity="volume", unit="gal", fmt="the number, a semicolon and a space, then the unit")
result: 501.3; gal
